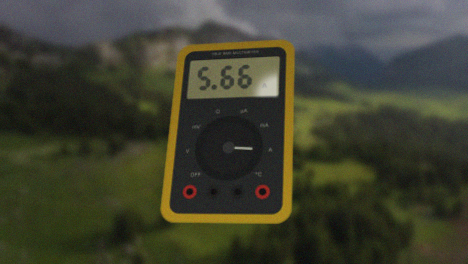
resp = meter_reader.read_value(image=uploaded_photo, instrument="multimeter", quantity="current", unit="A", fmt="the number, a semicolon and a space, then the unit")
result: 5.66; A
